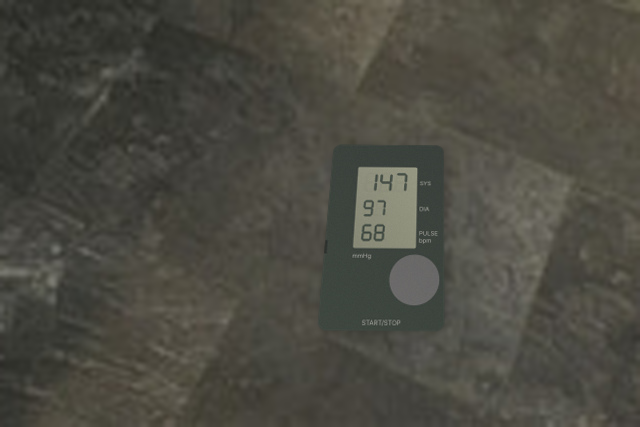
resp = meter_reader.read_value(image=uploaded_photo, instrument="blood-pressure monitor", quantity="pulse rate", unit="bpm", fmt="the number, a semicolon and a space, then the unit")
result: 68; bpm
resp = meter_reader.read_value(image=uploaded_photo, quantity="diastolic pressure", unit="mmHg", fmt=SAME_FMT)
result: 97; mmHg
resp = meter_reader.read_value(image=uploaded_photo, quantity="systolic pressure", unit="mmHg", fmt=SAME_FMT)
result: 147; mmHg
